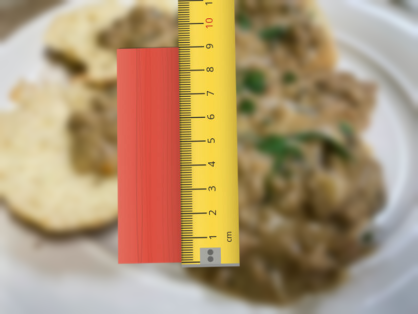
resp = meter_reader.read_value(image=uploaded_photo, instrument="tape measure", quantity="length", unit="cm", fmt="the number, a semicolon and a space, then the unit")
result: 9; cm
